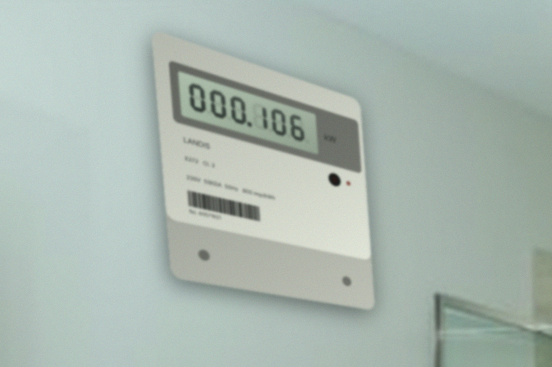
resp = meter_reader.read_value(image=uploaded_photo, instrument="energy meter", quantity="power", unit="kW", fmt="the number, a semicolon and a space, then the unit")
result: 0.106; kW
